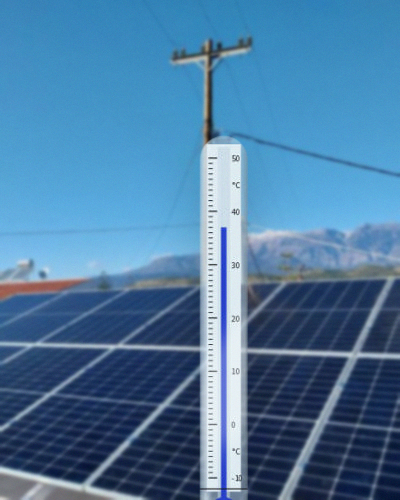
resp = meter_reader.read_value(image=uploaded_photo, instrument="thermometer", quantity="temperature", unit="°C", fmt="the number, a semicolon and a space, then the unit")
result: 37; °C
